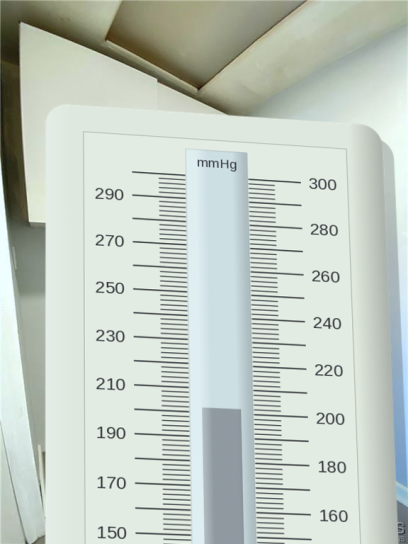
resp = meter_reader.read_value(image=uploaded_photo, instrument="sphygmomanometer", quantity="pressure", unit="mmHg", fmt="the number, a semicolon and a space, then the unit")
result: 202; mmHg
